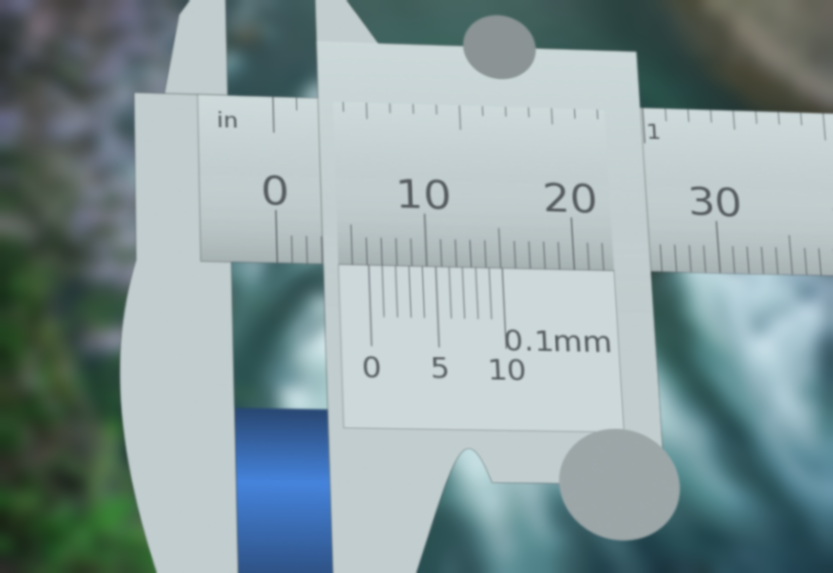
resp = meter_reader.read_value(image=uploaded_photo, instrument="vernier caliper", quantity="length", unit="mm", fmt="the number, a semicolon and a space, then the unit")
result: 6.1; mm
